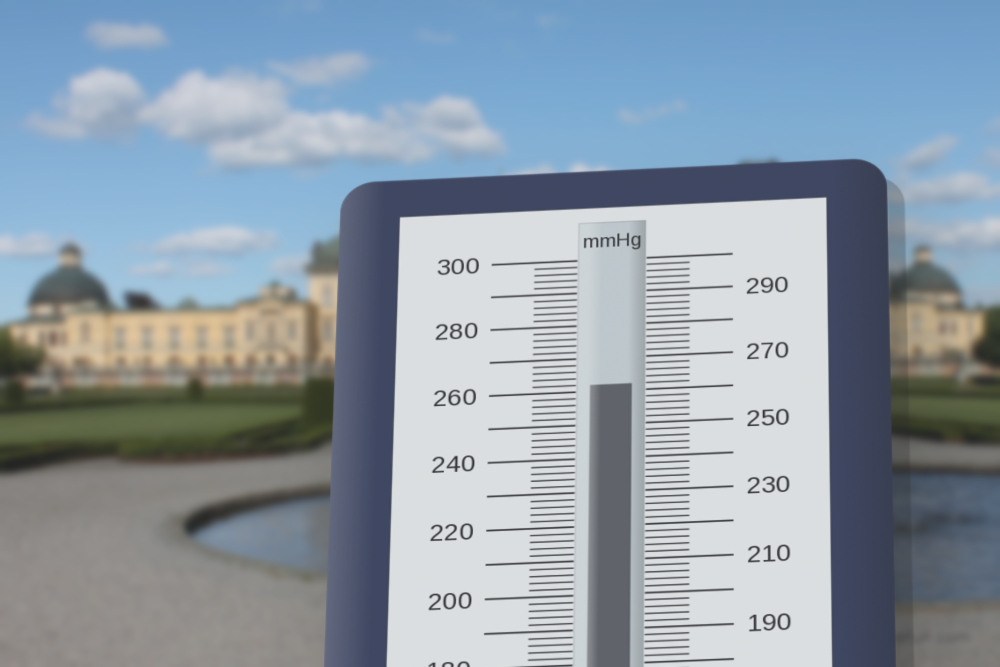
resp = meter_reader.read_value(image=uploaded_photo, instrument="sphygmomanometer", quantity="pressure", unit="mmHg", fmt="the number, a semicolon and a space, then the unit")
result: 262; mmHg
